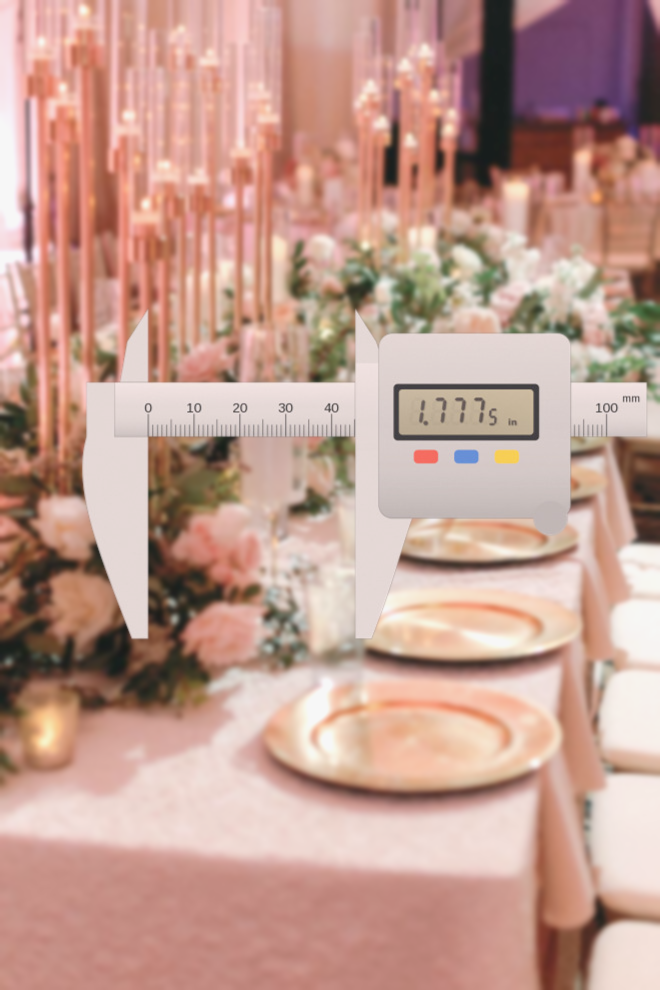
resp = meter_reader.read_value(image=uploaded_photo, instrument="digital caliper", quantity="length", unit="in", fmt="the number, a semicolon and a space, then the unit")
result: 1.7775; in
